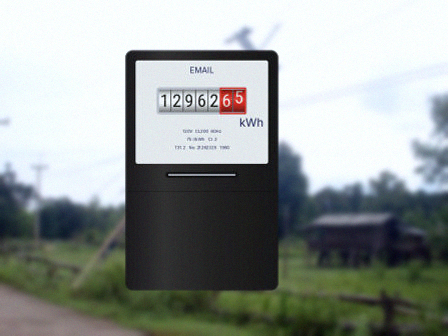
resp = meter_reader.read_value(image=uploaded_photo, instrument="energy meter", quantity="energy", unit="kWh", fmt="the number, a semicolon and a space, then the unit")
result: 12962.65; kWh
